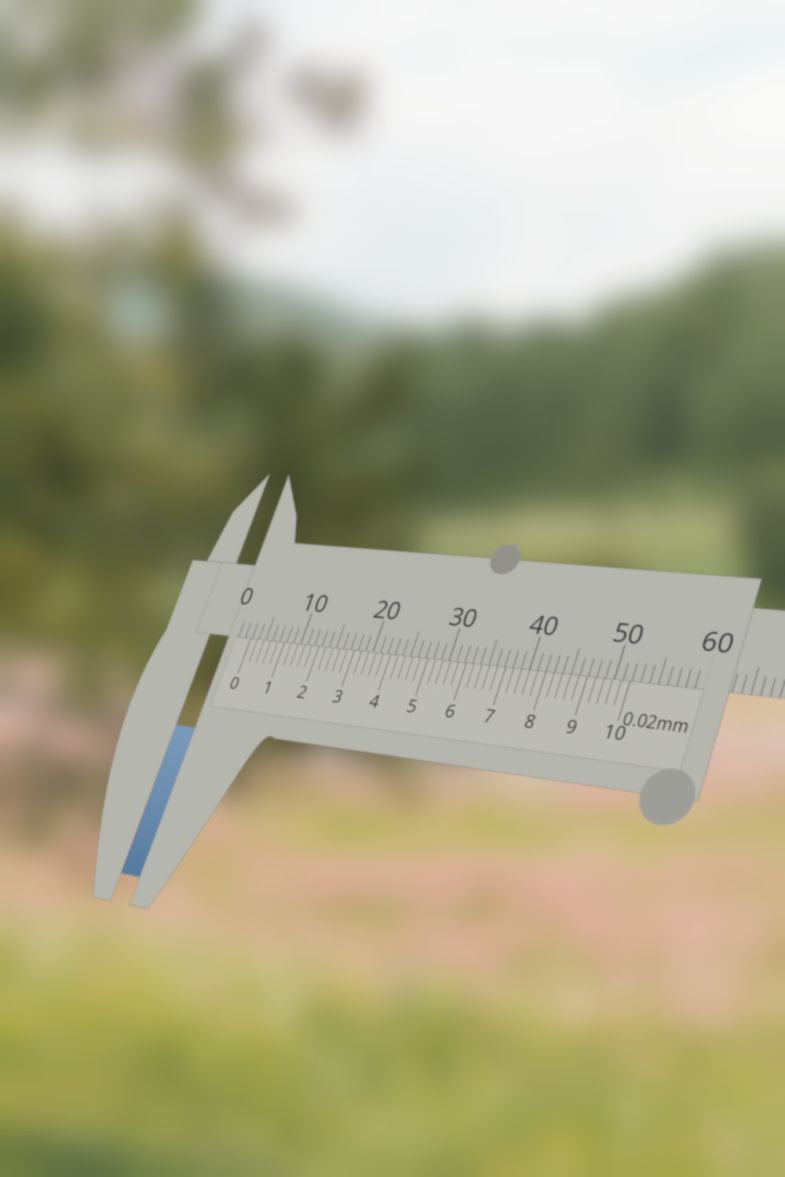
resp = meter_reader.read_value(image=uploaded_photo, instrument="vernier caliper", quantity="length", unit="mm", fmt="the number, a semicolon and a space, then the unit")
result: 2.8; mm
